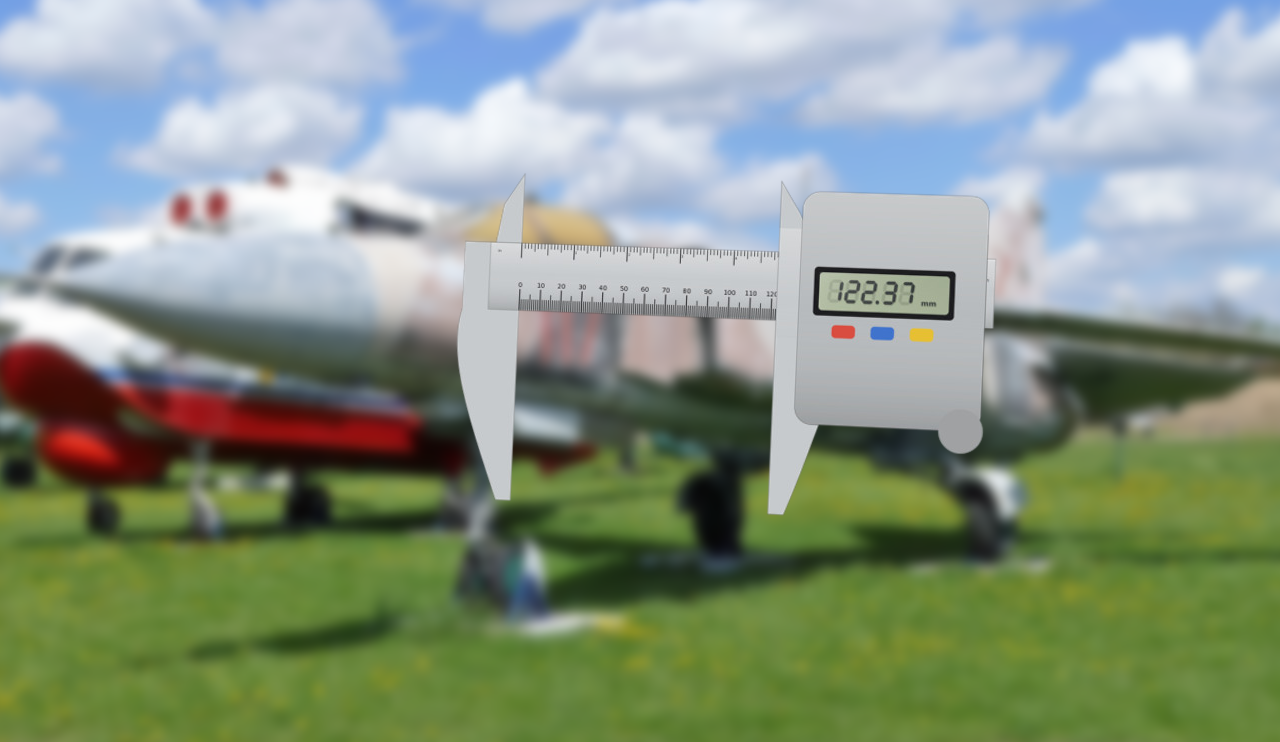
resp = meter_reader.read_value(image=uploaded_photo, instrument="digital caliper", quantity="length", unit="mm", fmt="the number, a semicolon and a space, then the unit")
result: 122.37; mm
